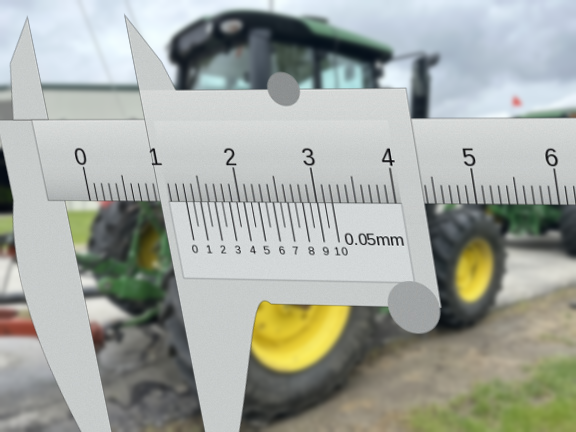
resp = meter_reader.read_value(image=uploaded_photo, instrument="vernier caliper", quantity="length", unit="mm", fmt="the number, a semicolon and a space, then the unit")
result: 13.0; mm
